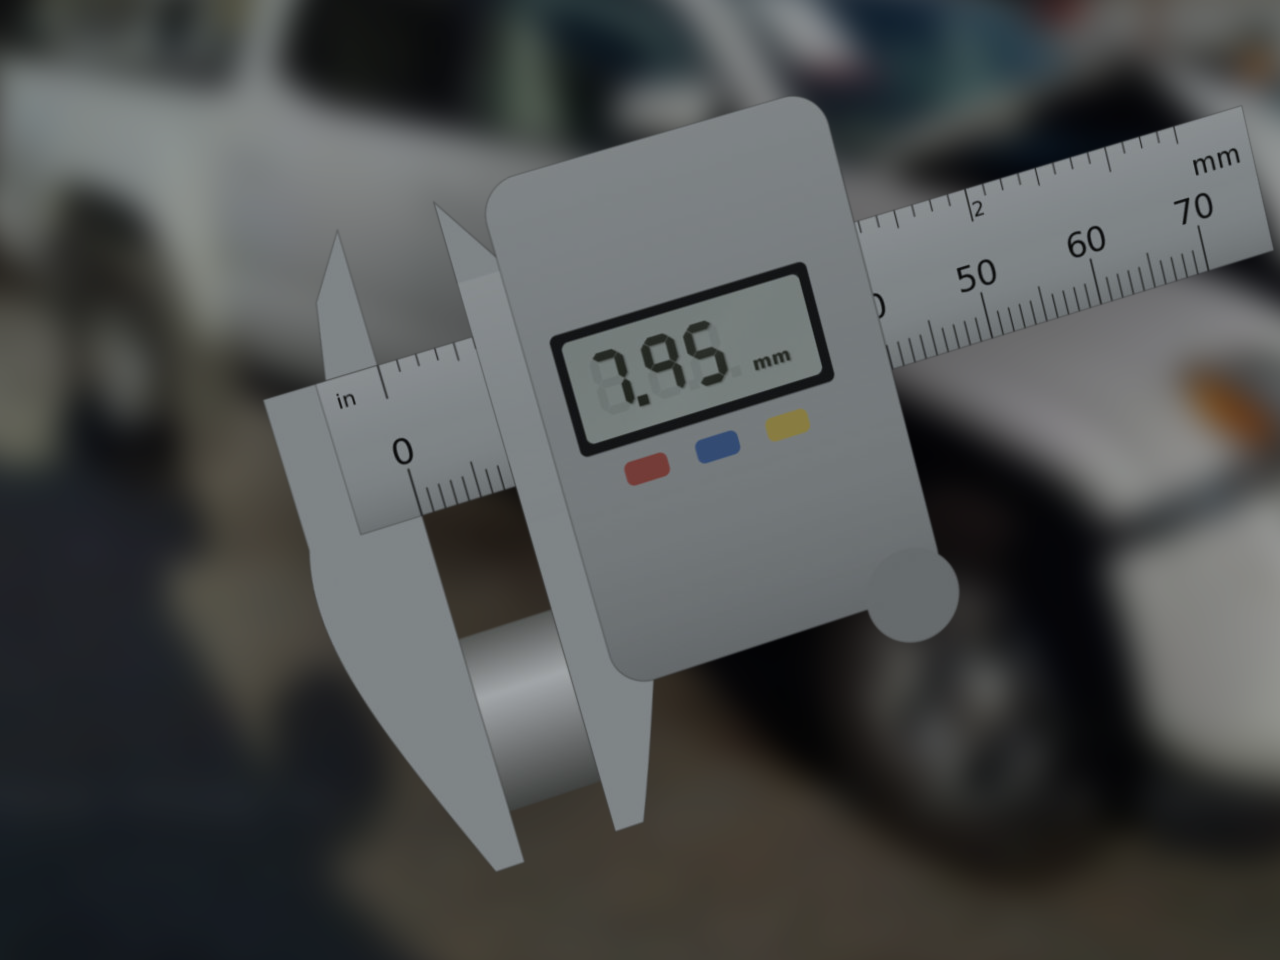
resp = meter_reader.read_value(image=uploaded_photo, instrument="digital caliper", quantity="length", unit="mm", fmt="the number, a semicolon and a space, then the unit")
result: 7.95; mm
